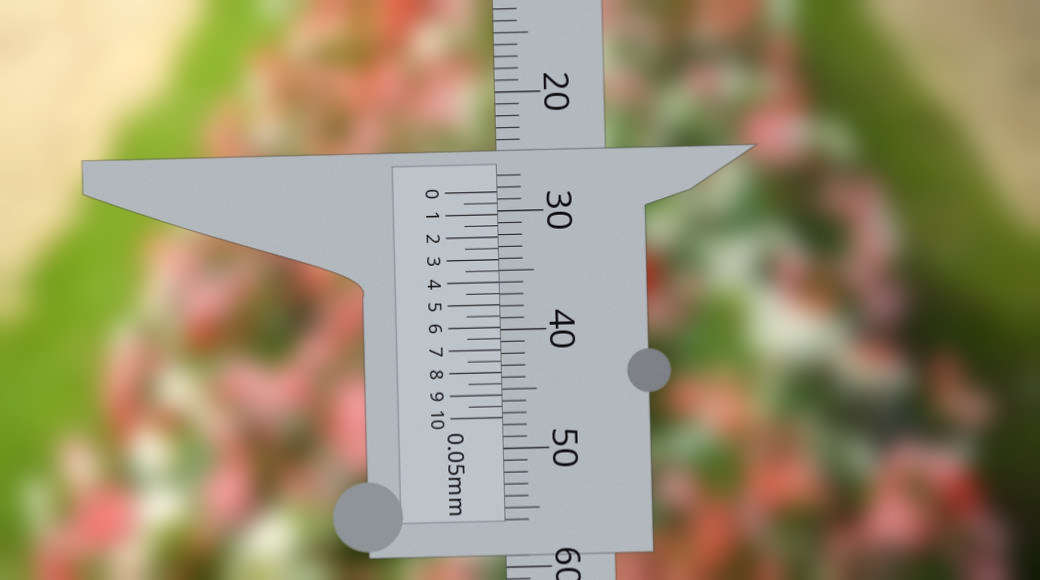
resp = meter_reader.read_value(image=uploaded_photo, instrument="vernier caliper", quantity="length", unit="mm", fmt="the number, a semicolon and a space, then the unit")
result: 28.4; mm
